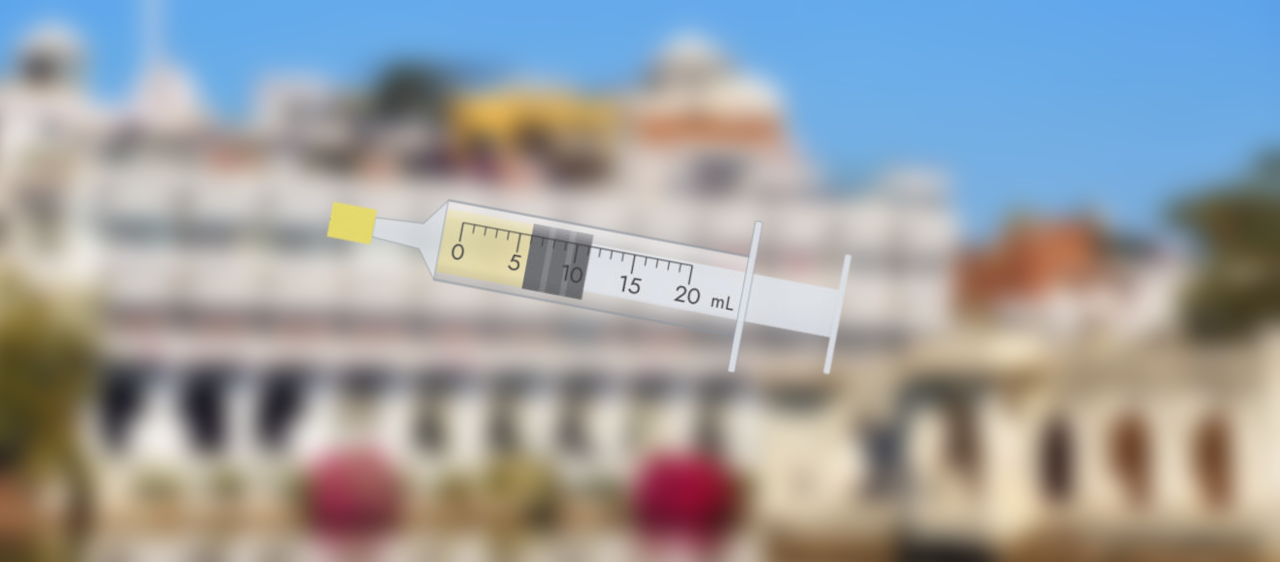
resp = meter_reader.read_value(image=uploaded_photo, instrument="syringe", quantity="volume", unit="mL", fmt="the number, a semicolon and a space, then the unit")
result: 6; mL
